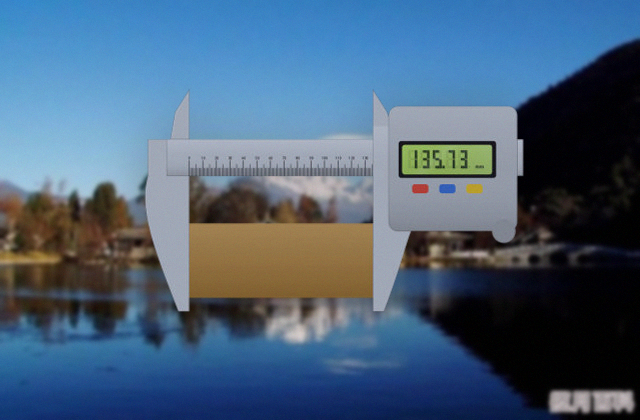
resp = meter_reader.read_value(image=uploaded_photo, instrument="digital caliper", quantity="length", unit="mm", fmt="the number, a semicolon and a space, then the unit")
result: 135.73; mm
